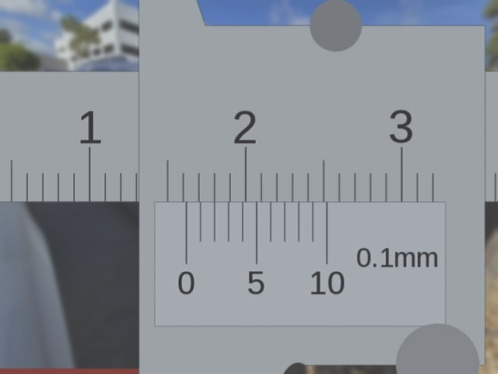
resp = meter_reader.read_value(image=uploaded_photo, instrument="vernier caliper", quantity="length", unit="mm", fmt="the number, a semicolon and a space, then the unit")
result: 16.2; mm
